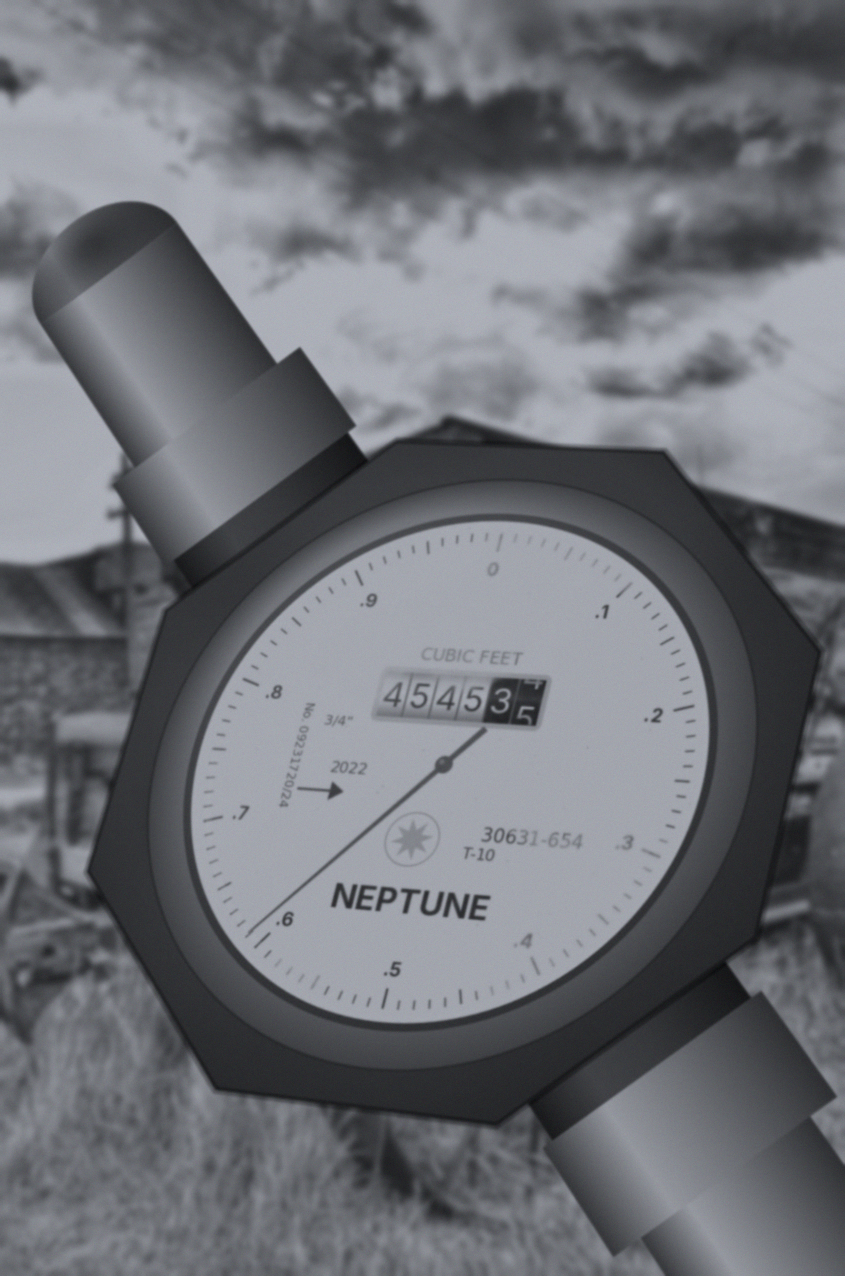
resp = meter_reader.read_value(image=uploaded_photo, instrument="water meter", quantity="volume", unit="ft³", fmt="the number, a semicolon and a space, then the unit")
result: 454534.61; ft³
